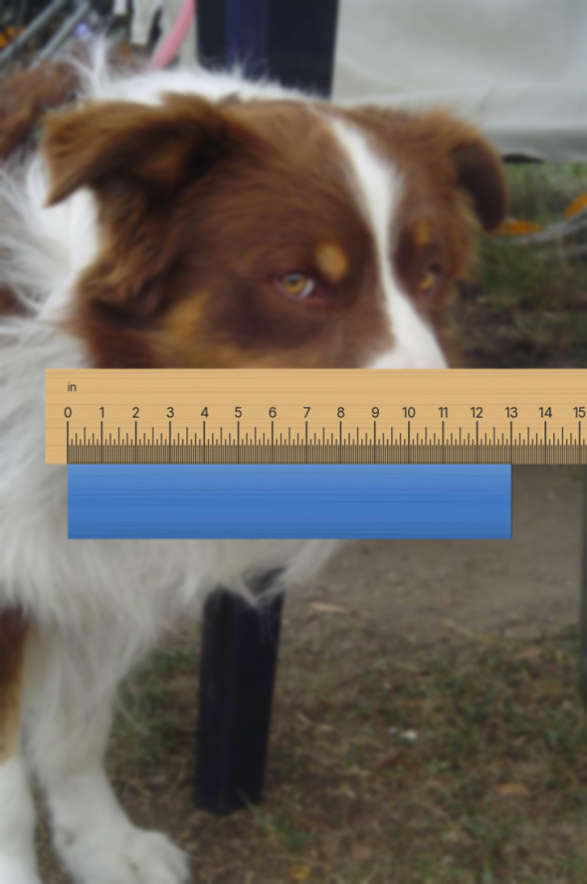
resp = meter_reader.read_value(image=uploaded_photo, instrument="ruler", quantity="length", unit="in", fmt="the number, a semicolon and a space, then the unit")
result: 13; in
